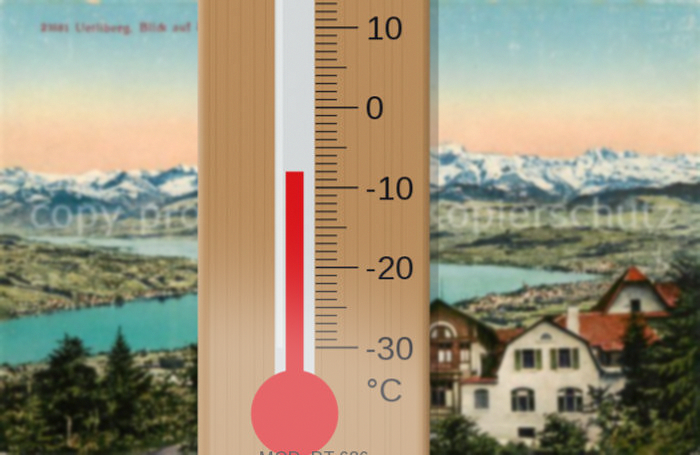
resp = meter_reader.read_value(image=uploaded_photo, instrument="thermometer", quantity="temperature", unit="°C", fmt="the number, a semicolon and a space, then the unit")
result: -8; °C
